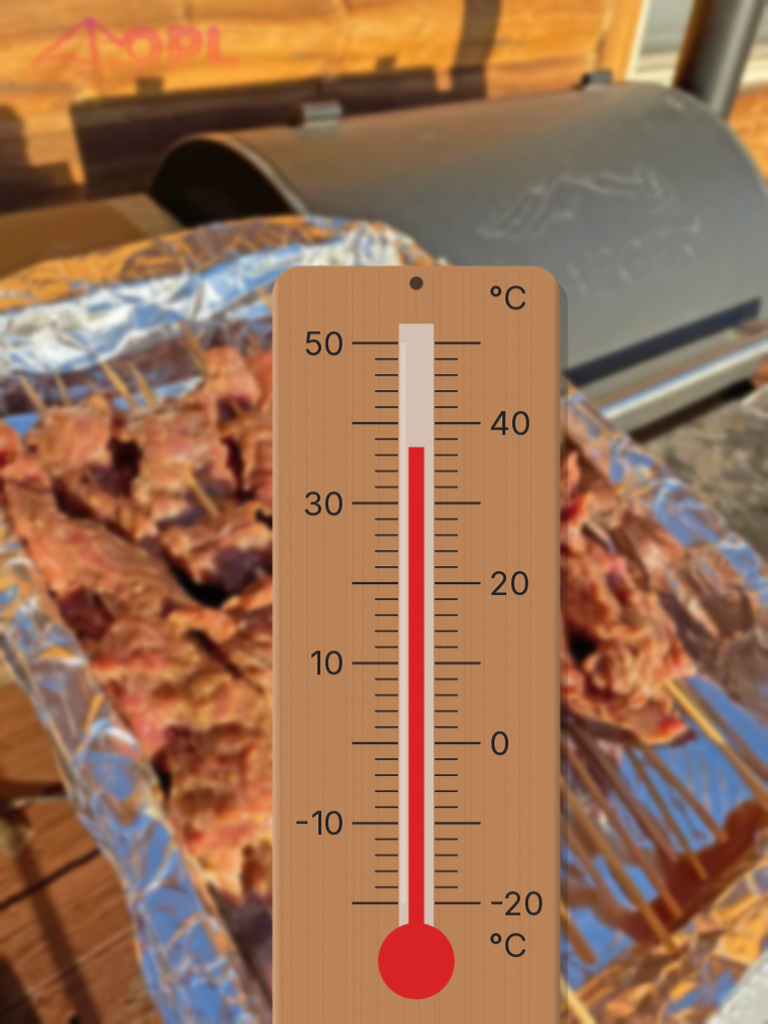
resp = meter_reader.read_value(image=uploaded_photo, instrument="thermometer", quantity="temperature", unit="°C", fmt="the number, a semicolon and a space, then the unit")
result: 37; °C
